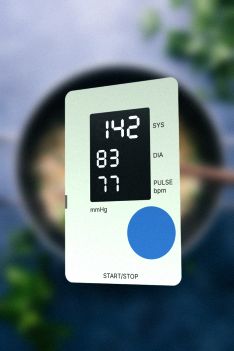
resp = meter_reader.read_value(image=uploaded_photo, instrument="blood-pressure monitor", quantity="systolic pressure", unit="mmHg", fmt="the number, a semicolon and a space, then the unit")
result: 142; mmHg
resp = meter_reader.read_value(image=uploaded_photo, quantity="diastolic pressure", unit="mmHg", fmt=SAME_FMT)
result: 83; mmHg
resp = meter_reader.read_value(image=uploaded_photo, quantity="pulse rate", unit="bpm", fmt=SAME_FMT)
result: 77; bpm
